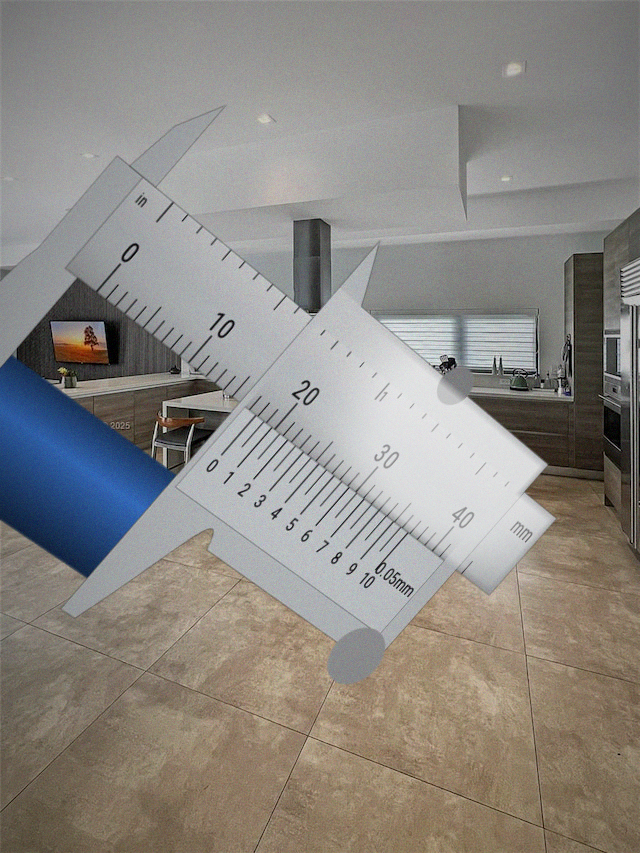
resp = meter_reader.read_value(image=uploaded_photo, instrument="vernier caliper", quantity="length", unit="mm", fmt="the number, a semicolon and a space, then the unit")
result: 17.8; mm
